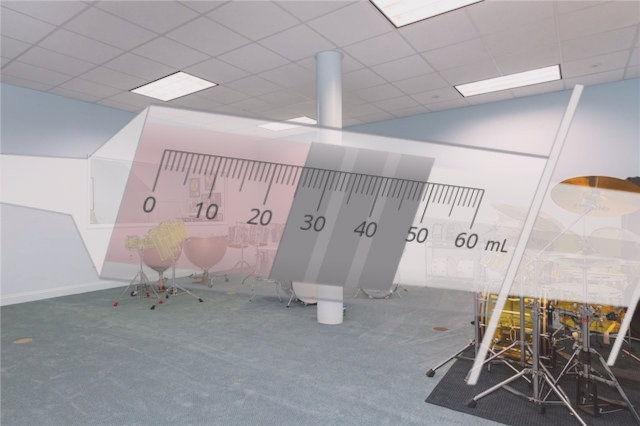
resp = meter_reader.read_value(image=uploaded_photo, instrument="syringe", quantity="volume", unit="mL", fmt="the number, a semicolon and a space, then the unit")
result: 25; mL
